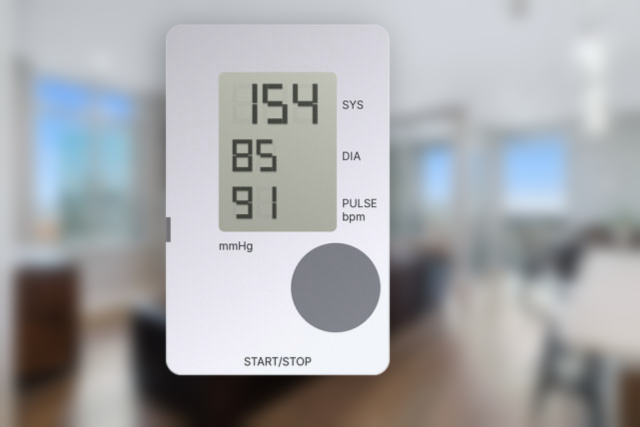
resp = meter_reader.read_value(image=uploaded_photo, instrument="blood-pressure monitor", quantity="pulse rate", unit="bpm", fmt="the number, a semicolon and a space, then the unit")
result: 91; bpm
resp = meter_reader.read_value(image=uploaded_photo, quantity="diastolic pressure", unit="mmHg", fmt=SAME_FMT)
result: 85; mmHg
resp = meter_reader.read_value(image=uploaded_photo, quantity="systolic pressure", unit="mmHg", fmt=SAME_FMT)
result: 154; mmHg
